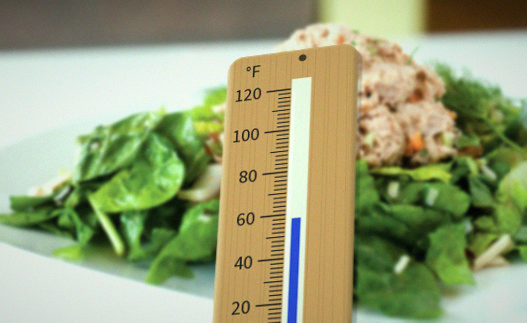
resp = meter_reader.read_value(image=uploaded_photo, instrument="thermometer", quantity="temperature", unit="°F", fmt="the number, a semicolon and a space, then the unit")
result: 58; °F
